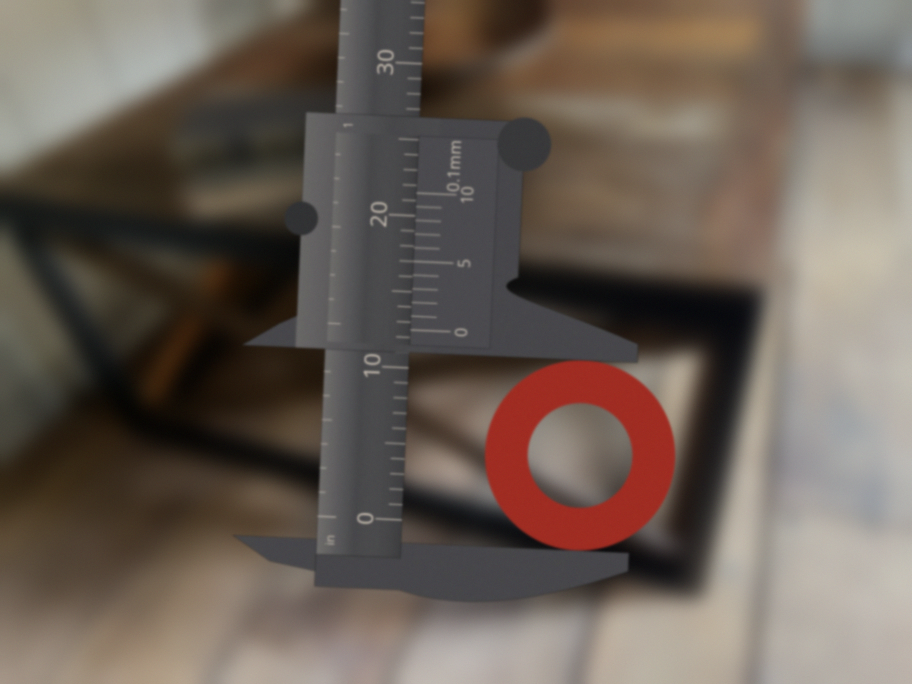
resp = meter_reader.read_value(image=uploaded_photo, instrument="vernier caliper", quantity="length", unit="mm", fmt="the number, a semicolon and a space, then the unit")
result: 12.5; mm
